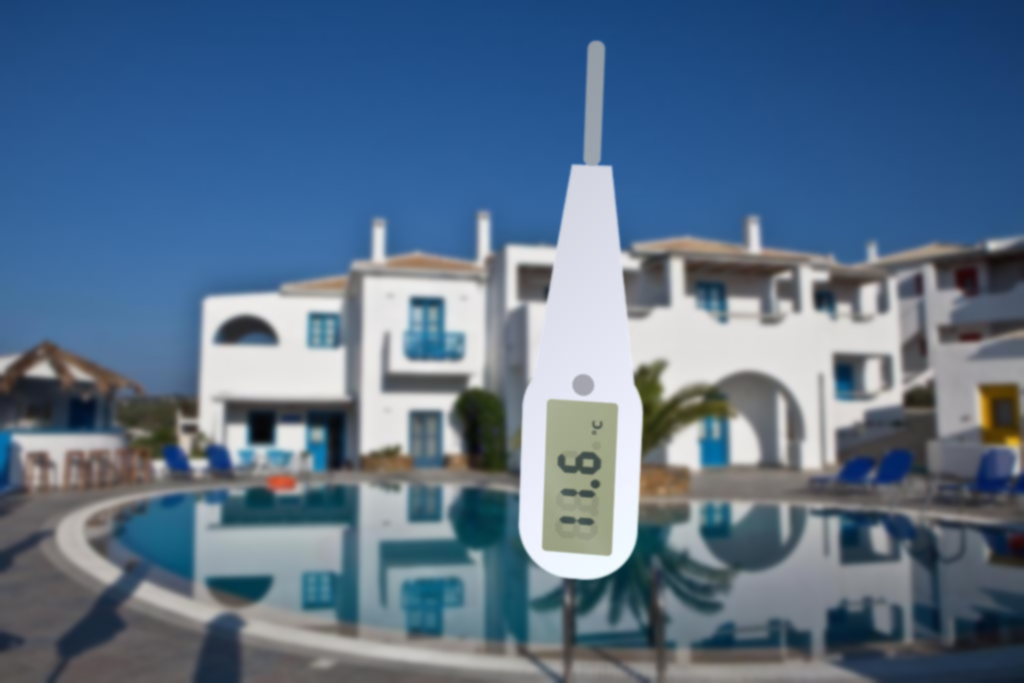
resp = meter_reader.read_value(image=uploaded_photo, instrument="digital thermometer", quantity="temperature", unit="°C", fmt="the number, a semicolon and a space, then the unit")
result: 11.6; °C
